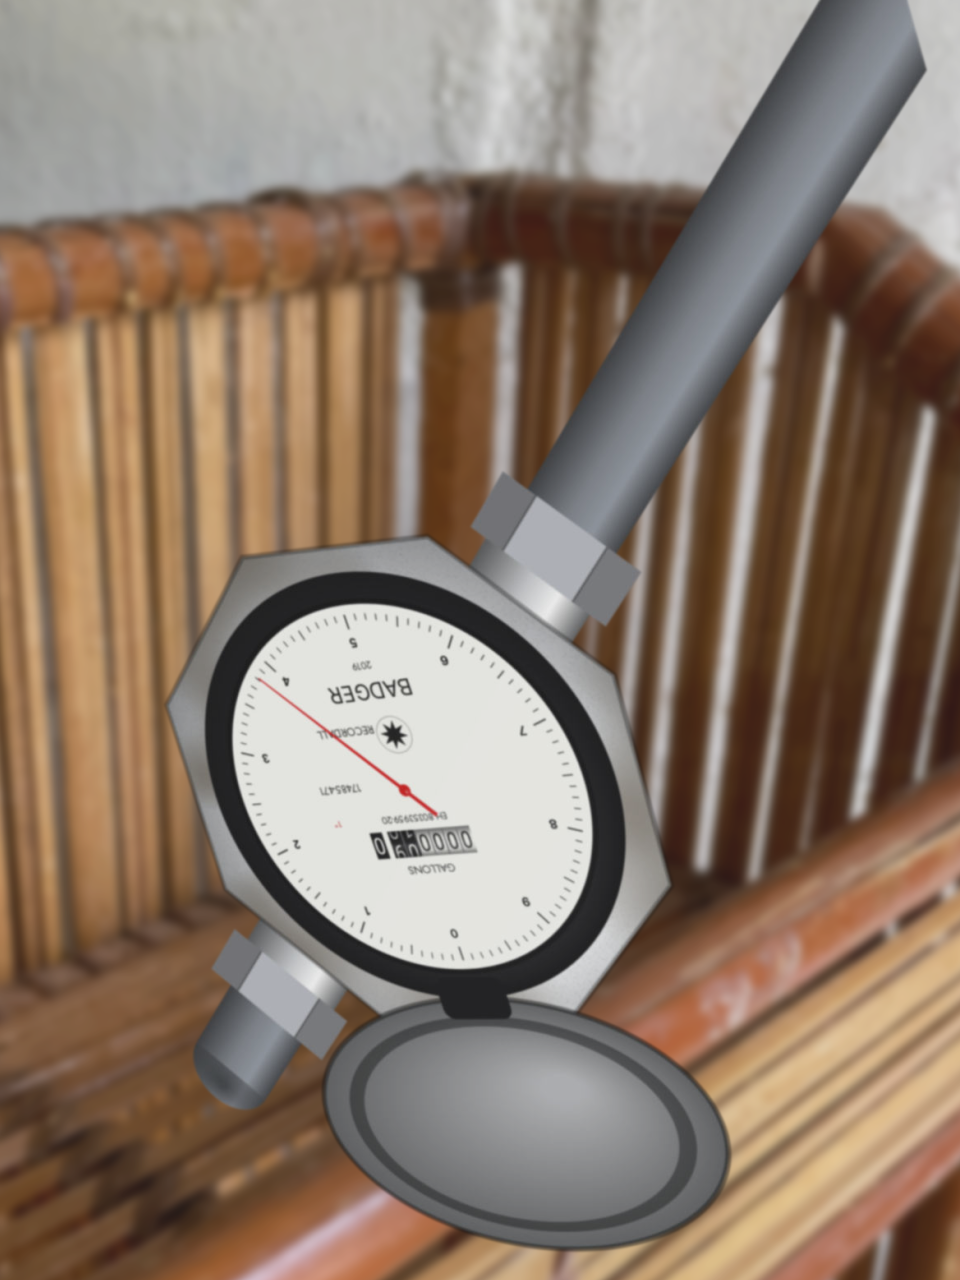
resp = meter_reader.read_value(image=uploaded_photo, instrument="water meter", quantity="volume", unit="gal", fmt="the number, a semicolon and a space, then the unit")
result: 93.8; gal
